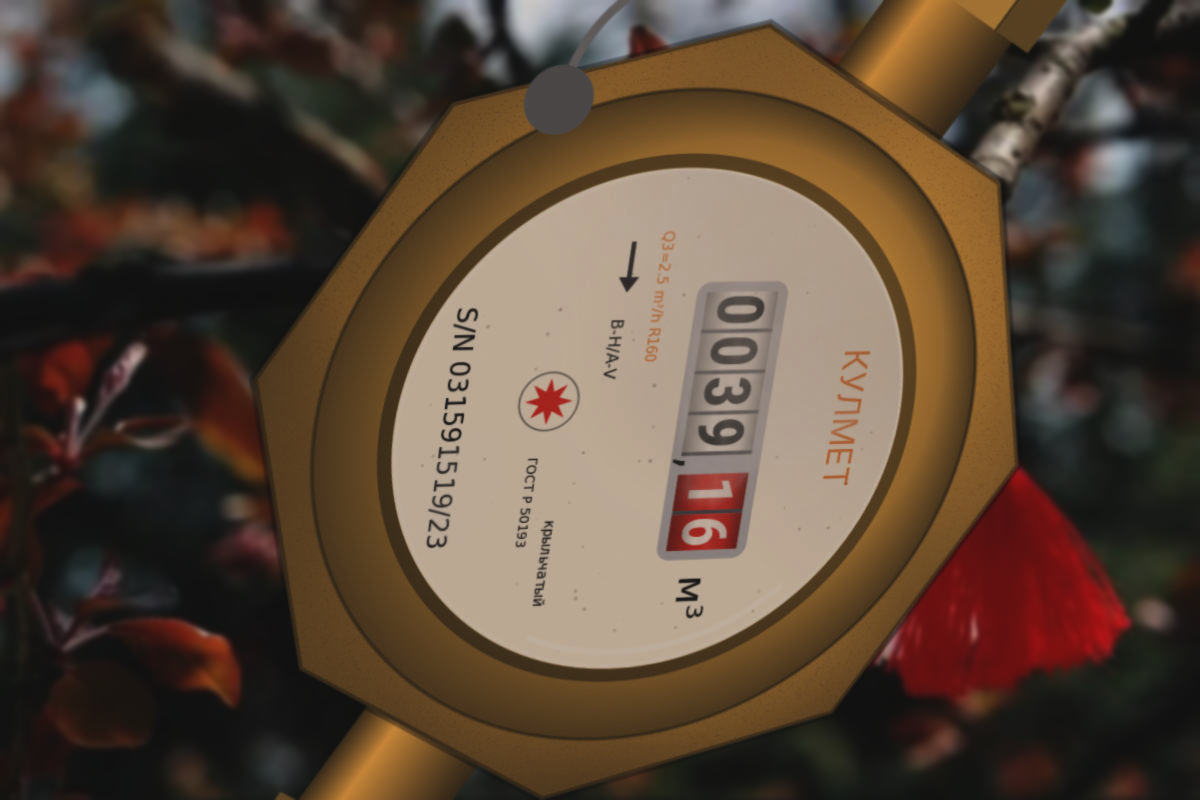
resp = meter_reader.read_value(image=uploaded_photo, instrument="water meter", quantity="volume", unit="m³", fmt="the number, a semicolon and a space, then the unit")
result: 39.16; m³
